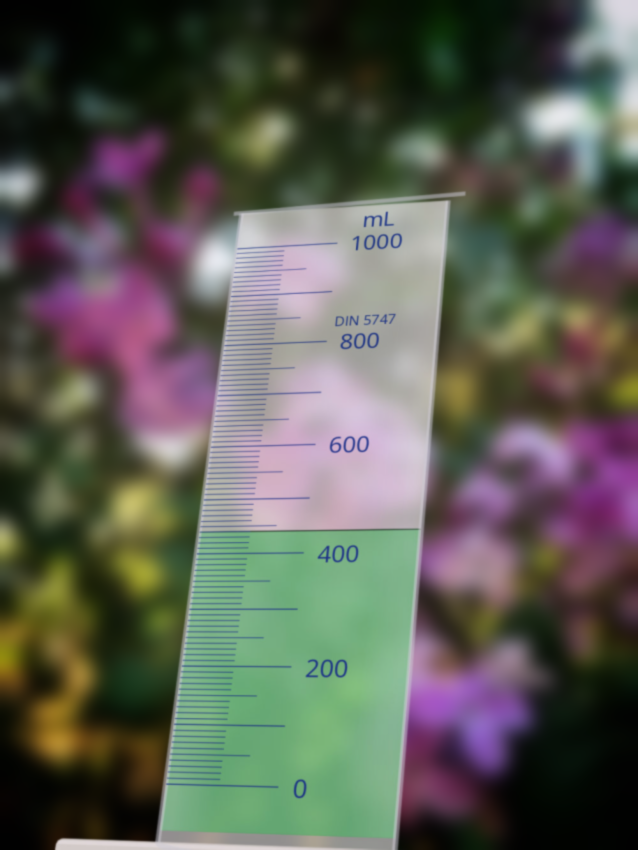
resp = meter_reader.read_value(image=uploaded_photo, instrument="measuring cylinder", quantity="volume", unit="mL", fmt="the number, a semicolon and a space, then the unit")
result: 440; mL
